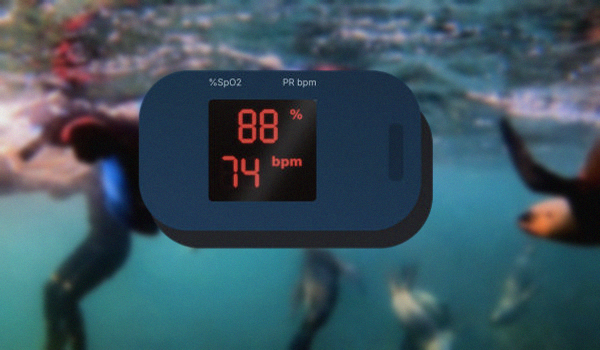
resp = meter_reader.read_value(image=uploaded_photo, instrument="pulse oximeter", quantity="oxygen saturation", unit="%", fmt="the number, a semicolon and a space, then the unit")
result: 88; %
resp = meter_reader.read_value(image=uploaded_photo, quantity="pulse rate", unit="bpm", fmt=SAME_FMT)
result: 74; bpm
